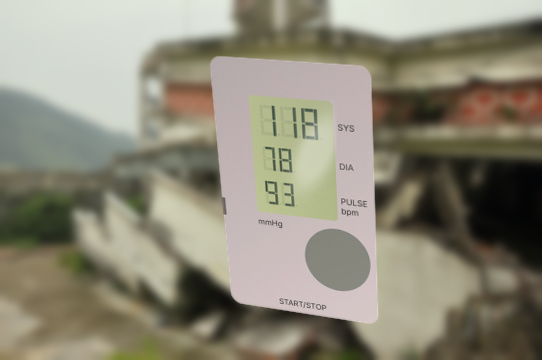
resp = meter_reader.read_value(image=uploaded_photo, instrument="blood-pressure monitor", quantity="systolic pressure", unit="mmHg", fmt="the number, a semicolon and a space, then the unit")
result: 118; mmHg
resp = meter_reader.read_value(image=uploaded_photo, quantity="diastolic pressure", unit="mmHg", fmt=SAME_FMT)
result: 78; mmHg
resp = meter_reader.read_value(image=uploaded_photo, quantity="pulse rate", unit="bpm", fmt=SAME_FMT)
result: 93; bpm
